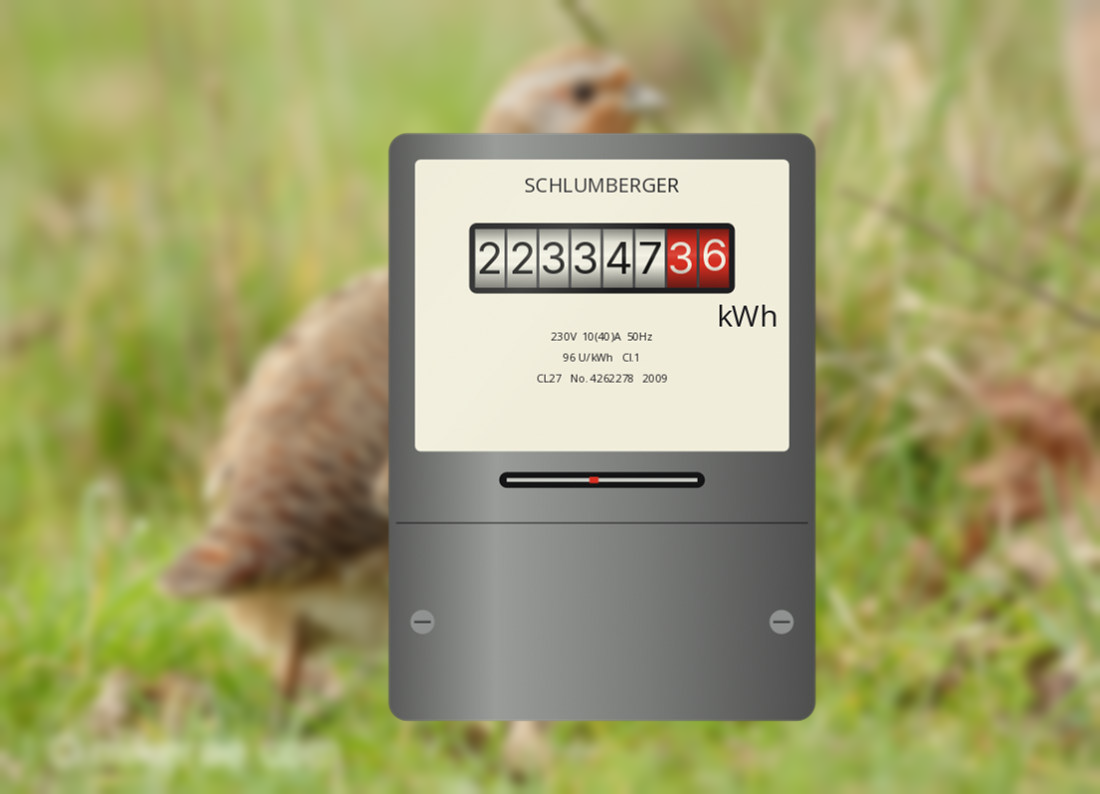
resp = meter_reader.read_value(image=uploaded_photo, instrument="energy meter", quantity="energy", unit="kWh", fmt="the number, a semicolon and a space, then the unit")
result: 223347.36; kWh
